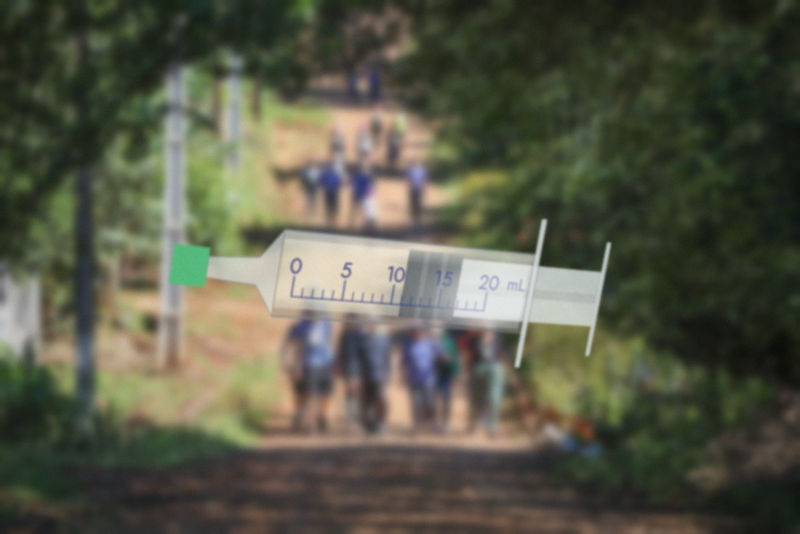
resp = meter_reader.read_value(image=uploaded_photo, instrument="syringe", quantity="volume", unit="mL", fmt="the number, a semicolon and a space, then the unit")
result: 11; mL
